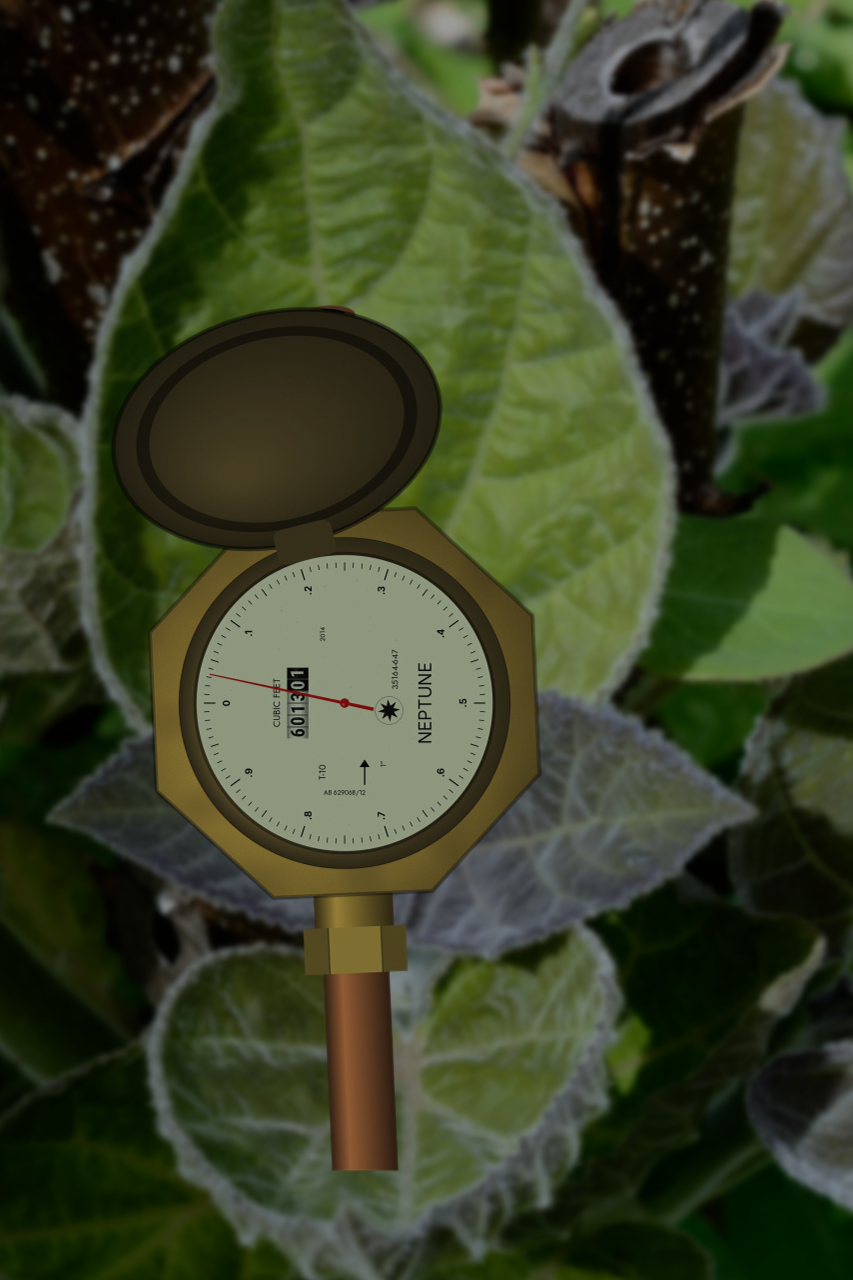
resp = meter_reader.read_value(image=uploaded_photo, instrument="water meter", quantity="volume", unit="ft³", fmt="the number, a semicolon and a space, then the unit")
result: 601301.03; ft³
